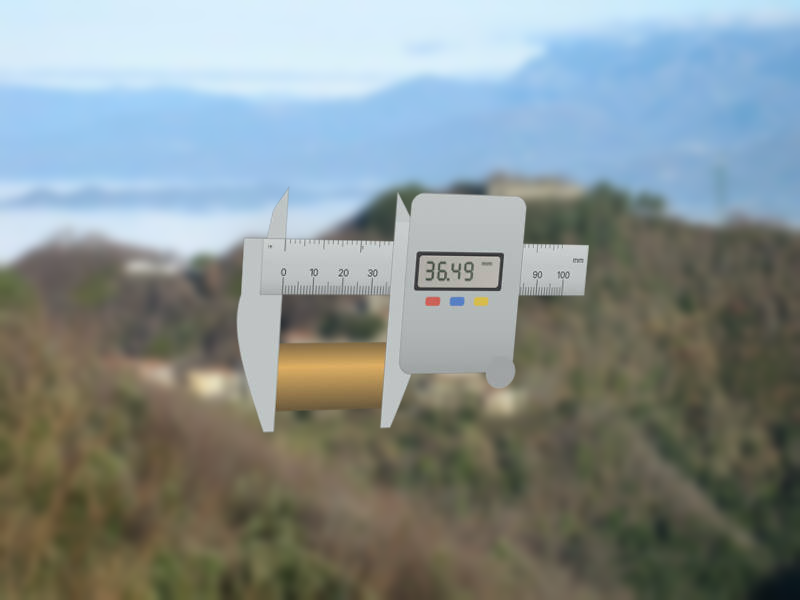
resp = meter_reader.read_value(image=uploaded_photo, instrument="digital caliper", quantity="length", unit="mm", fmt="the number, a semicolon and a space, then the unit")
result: 36.49; mm
